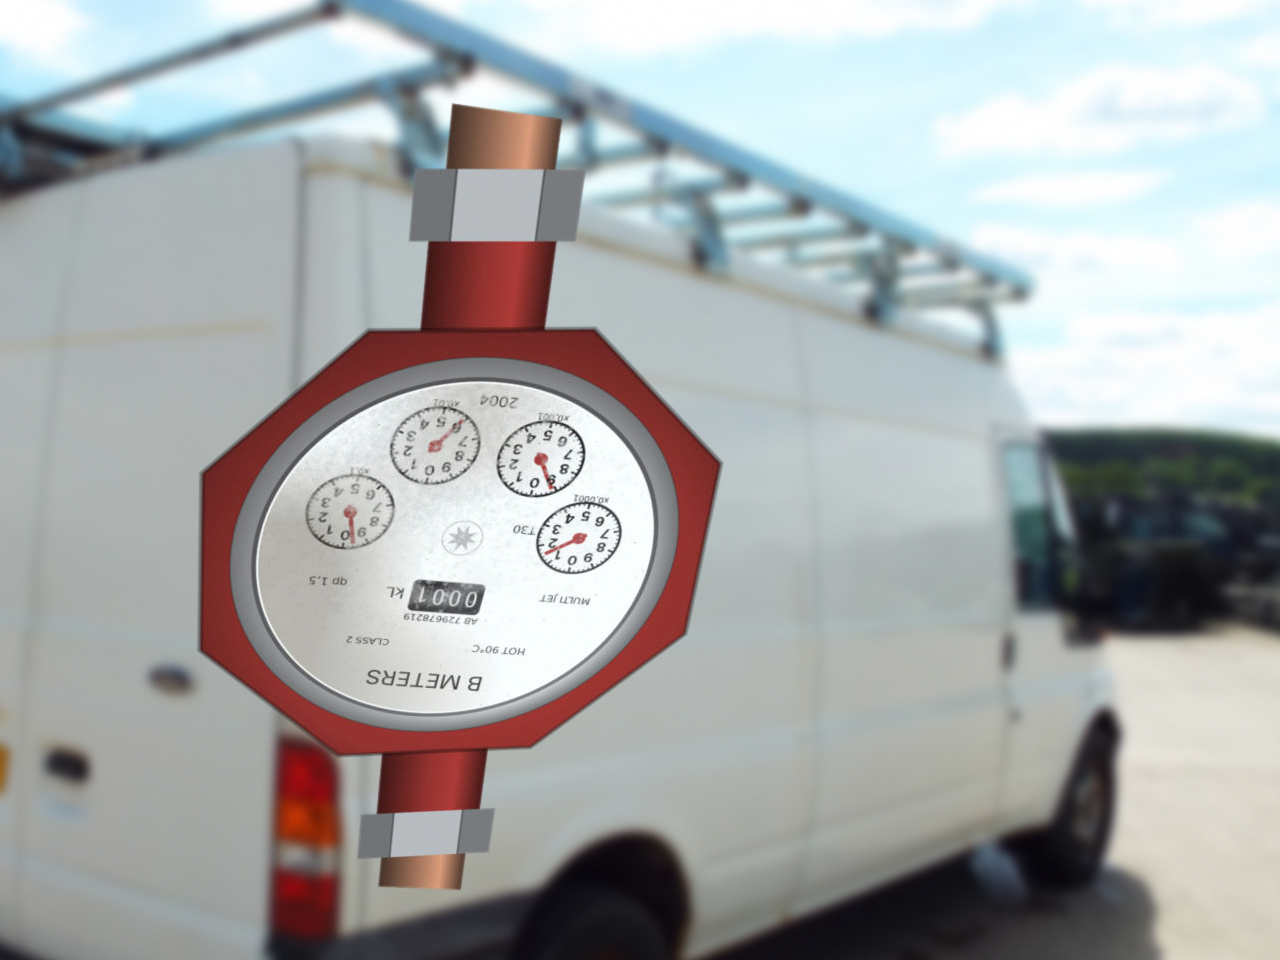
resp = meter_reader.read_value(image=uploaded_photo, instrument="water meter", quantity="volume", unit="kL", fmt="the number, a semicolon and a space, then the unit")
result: 0.9591; kL
